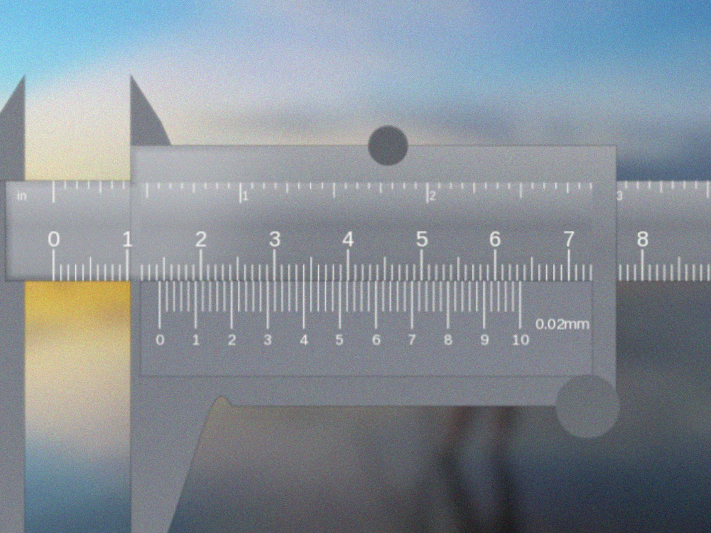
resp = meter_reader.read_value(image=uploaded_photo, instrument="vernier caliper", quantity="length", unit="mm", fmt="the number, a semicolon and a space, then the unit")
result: 14.4; mm
